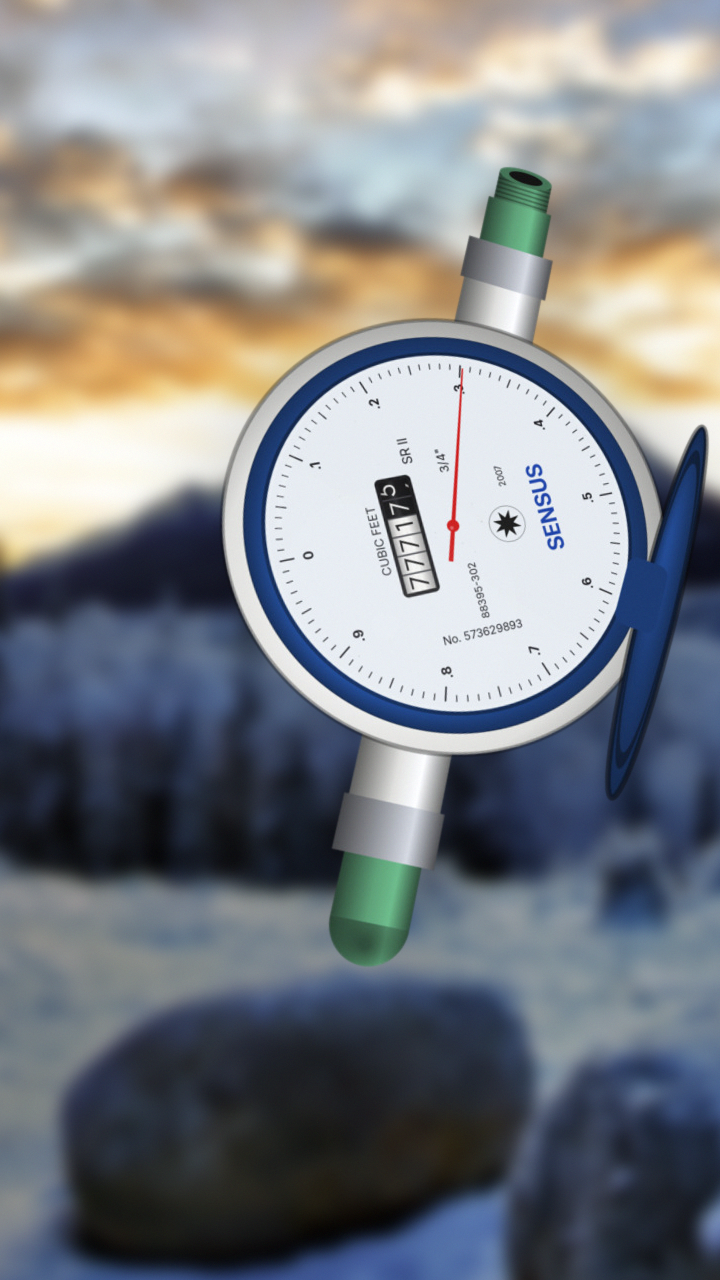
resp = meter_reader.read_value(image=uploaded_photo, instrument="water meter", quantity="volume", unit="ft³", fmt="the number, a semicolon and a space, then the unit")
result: 777175.30; ft³
